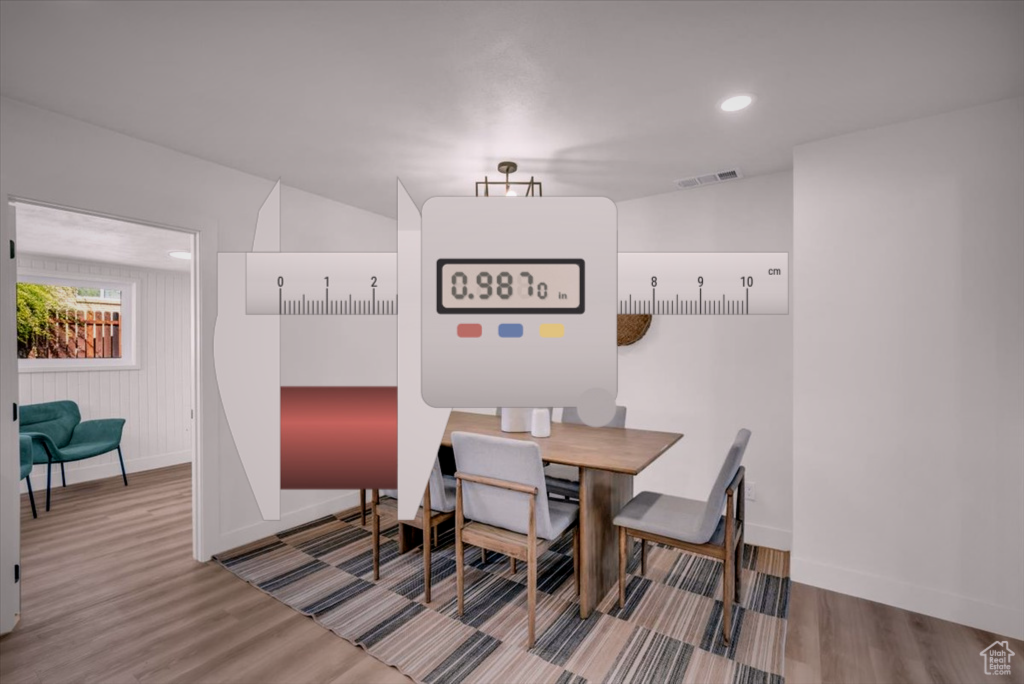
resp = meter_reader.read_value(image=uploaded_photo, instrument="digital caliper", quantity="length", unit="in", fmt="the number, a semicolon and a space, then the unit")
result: 0.9870; in
